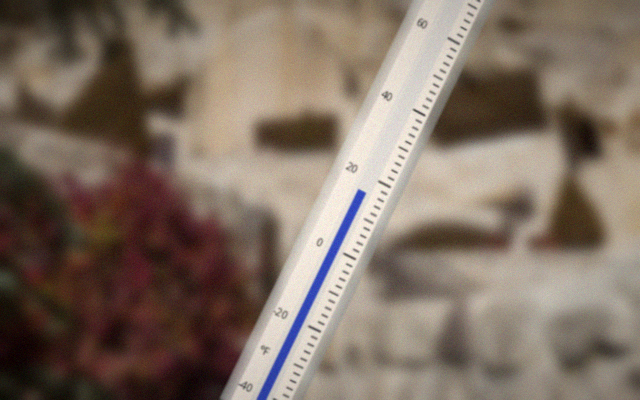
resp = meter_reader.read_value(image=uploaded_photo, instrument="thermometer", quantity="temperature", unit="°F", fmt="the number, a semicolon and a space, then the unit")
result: 16; °F
